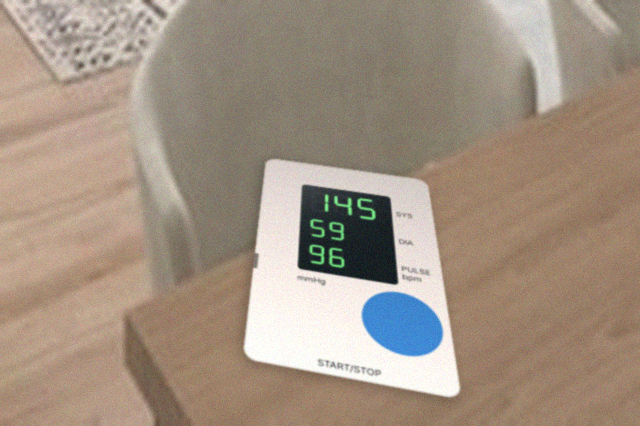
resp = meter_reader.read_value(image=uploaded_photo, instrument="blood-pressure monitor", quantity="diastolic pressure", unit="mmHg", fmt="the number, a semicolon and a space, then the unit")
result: 59; mmHg
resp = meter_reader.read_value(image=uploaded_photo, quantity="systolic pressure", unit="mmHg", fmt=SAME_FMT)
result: 145; mmHg
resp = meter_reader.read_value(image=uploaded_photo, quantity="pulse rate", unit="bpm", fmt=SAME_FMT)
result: 96; bpm
